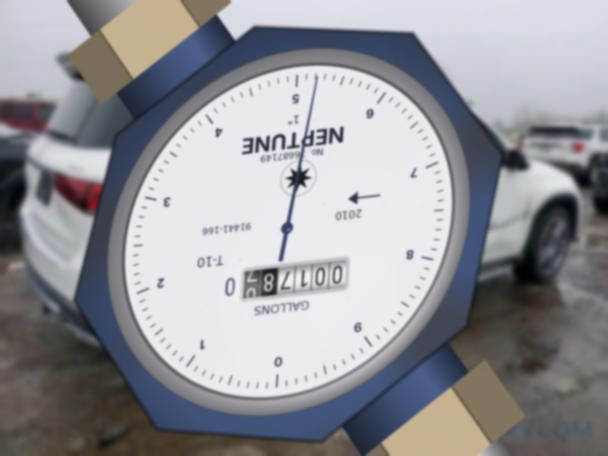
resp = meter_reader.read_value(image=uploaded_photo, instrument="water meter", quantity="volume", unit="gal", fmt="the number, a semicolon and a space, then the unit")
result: 17865.2; gal
